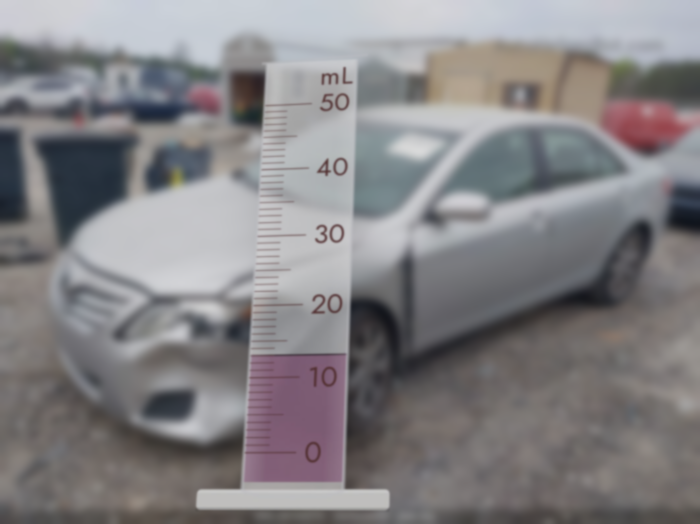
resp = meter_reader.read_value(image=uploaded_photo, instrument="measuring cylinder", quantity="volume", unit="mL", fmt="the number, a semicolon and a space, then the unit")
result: 13; mL
